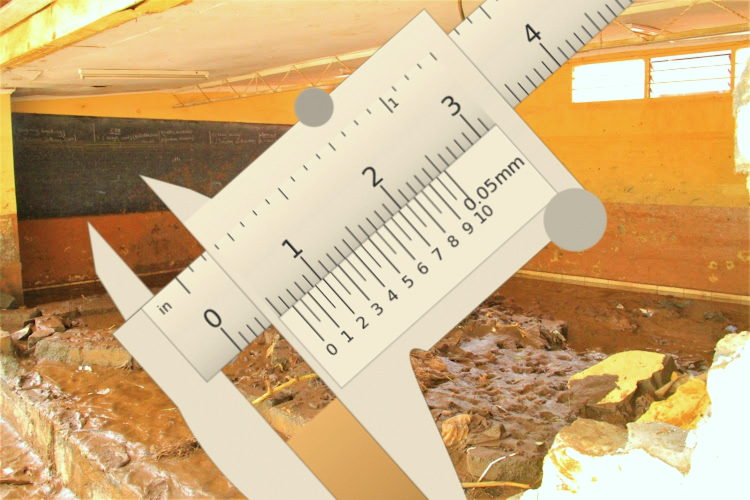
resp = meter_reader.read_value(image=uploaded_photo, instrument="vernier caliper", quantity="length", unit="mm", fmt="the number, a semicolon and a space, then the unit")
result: 6.4; mm
